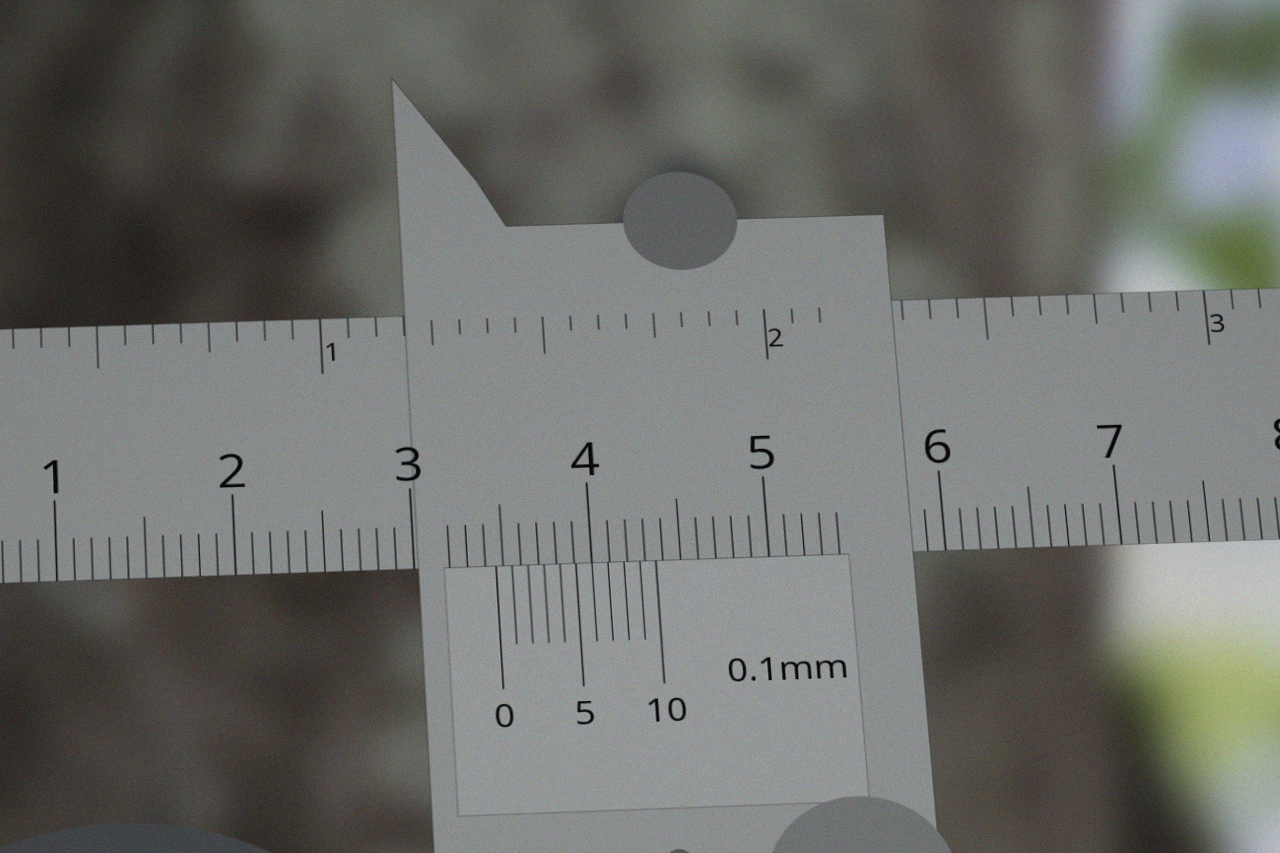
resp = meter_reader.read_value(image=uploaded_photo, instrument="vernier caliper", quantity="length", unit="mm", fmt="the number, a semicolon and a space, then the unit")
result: 34.6; mm
